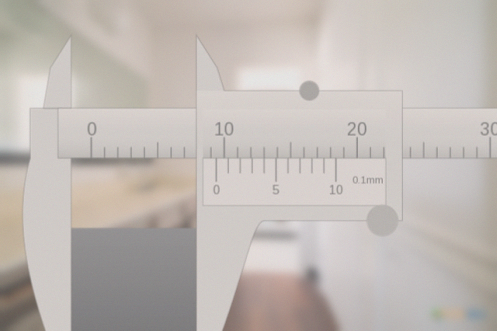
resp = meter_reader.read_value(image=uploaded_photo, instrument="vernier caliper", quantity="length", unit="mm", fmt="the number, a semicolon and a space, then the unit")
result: 9.4; mm
